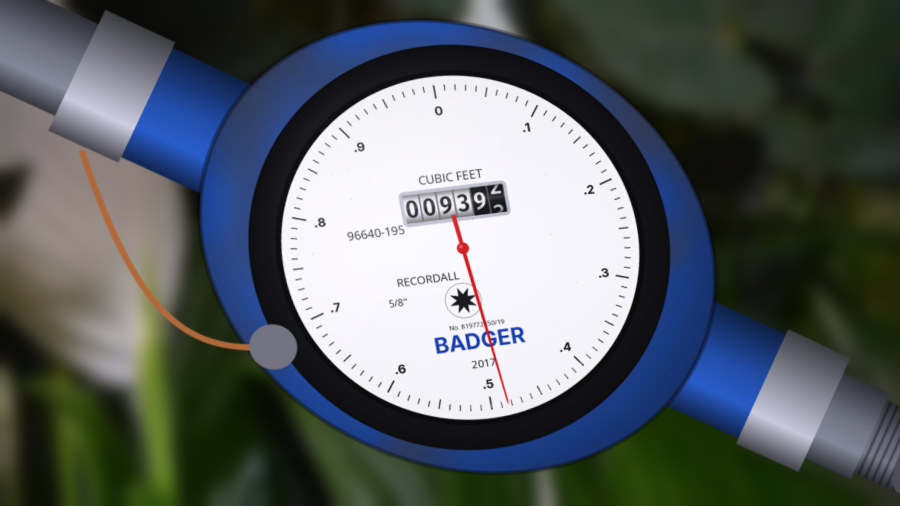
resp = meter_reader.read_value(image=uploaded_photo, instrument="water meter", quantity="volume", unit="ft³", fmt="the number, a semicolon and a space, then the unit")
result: 9392.48; ft³
